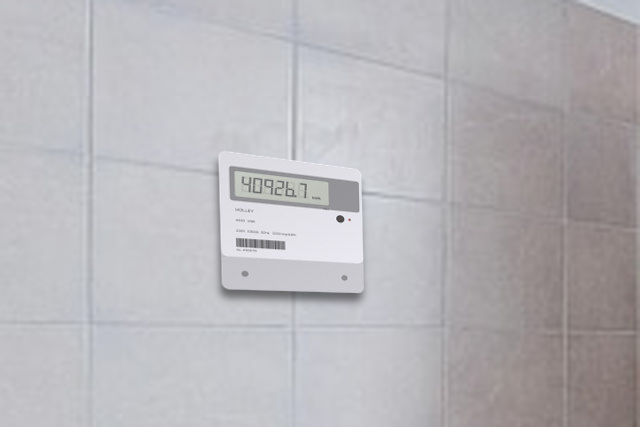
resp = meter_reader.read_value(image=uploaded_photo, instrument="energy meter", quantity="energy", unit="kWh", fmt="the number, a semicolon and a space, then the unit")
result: 40926.7; kWh
